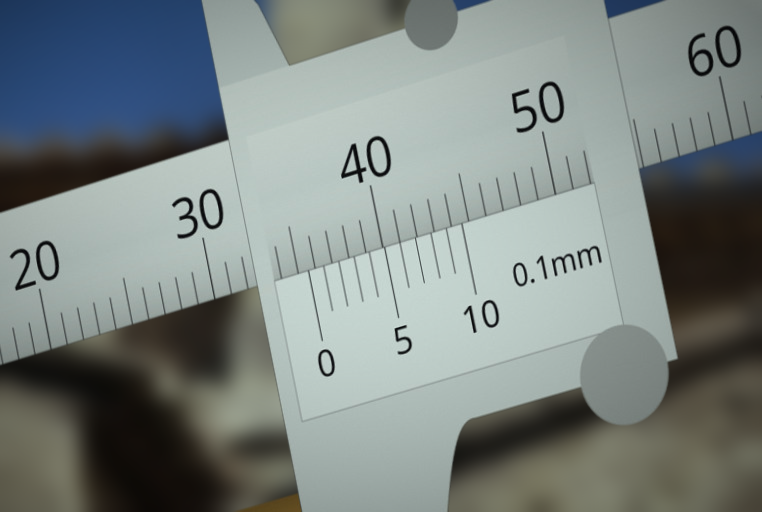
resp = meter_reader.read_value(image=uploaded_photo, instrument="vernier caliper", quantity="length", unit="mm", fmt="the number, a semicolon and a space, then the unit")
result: 35.6; mm
